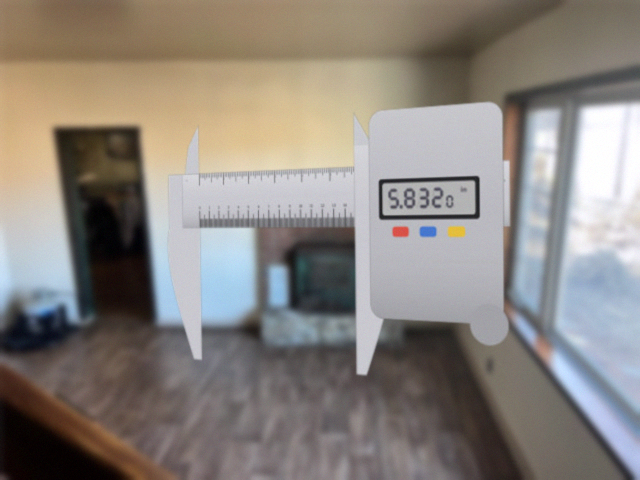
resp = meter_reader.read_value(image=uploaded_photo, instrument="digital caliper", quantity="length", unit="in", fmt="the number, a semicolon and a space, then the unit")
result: 5.8320; in
